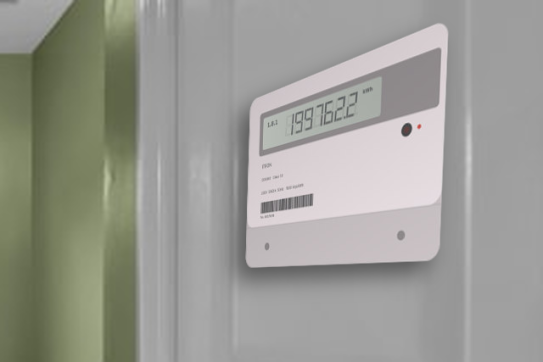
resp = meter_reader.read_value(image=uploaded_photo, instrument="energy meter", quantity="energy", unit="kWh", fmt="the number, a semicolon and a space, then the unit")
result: 199762.2; kWh
